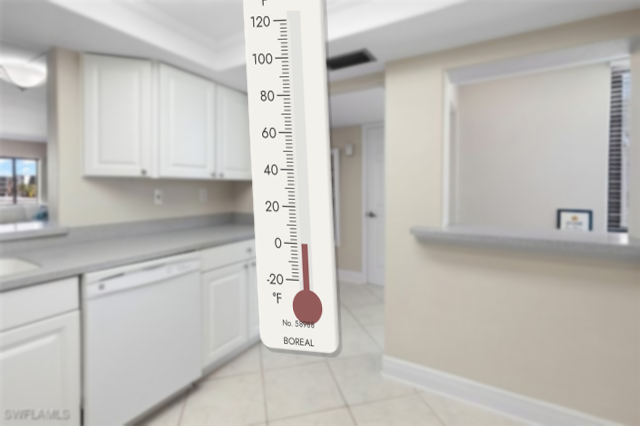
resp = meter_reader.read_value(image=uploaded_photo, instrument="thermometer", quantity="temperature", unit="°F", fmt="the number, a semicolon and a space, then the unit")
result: 0; °F
